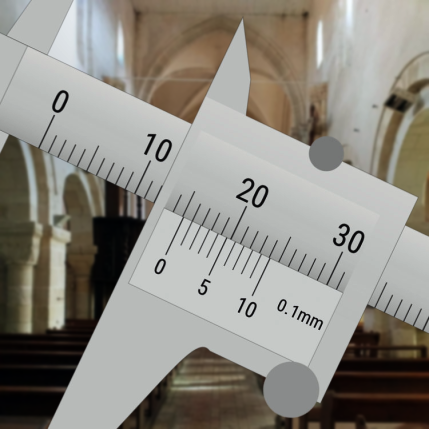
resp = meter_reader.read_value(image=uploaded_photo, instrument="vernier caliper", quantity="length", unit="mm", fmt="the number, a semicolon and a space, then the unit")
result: 15.1; mm
